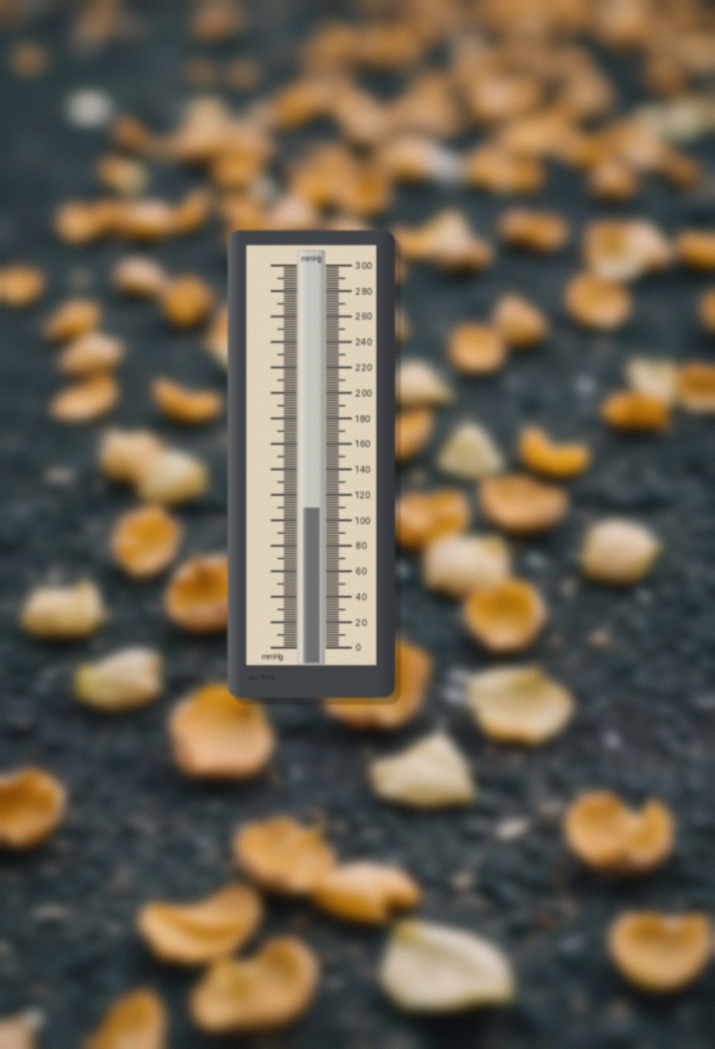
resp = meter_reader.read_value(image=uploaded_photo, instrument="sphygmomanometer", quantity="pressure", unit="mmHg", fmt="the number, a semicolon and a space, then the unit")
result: 110; mmHg
